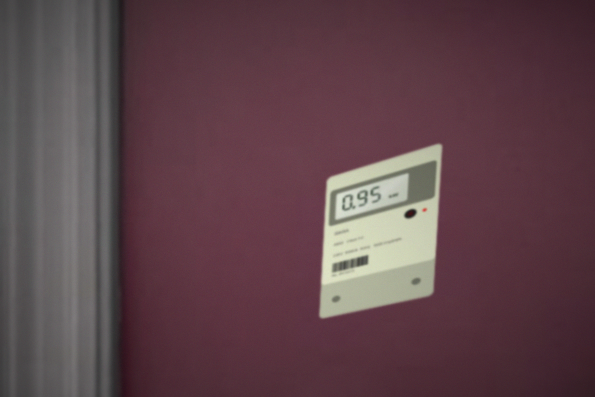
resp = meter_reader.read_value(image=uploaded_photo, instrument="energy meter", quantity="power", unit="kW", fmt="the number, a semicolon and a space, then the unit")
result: 0.95; kW
